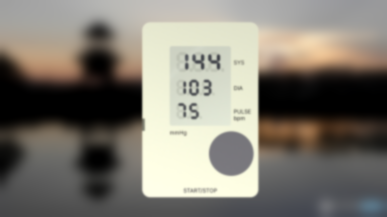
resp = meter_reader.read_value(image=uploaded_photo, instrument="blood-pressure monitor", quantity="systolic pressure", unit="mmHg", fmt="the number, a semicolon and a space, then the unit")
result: 144; mmHg
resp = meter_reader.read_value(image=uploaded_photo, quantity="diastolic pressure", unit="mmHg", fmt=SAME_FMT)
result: 103; mmHg
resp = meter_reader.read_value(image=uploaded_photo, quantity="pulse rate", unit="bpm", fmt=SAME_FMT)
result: 75; bpm
